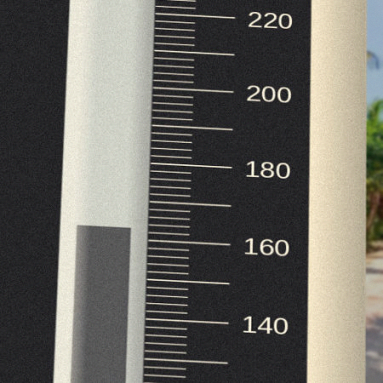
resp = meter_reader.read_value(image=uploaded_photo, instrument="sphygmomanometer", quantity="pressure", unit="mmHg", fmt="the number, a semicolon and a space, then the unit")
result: 163; mmHg
